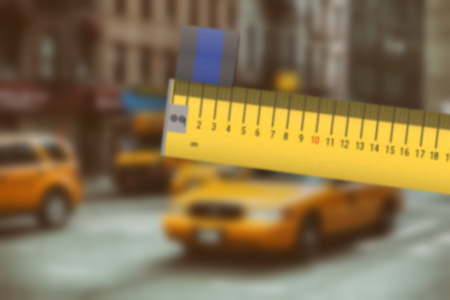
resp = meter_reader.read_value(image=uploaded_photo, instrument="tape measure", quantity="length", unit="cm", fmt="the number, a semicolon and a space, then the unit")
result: 4; cm
